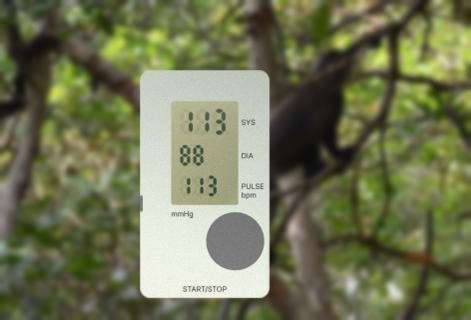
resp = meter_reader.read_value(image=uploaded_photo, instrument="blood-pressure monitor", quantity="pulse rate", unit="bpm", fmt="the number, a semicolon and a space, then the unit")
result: 113; bpm
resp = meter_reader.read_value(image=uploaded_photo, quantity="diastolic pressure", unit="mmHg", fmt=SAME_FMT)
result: 88; mmHg
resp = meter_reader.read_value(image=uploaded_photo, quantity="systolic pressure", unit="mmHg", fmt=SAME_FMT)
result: 113; mmHg
